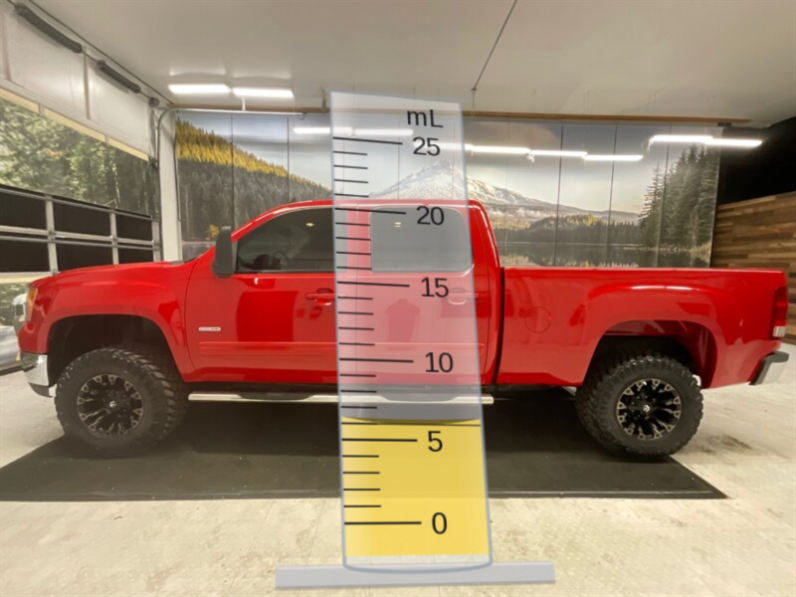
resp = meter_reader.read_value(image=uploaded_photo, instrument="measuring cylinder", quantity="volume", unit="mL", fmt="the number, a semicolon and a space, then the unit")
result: 6; mL
